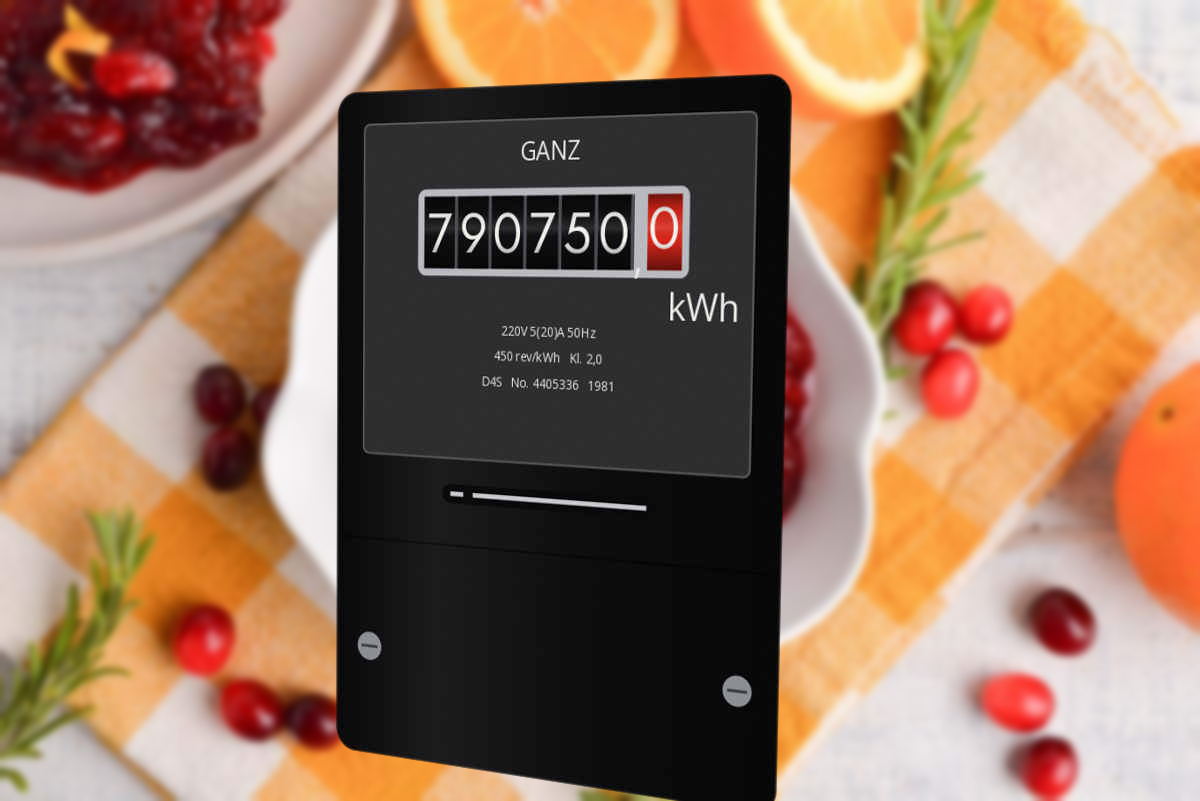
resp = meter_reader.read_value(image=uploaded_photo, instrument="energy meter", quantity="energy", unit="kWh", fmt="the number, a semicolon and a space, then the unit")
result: 790750.0; kWh
